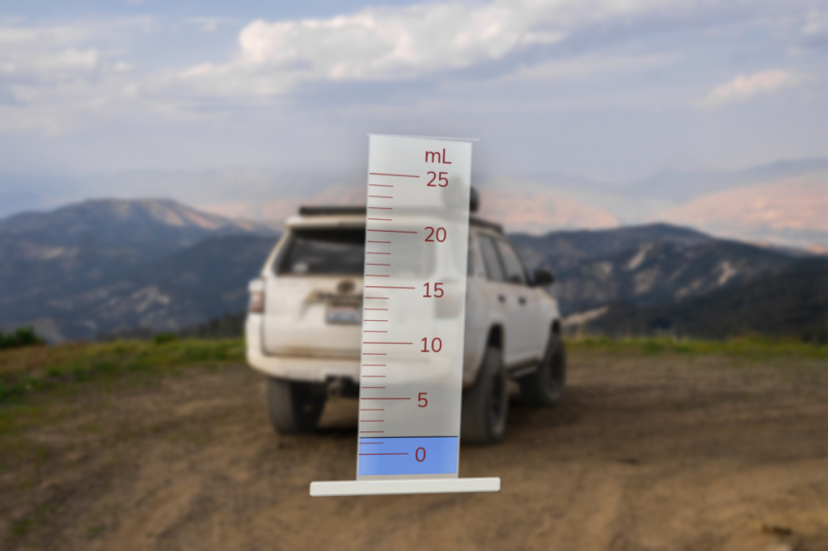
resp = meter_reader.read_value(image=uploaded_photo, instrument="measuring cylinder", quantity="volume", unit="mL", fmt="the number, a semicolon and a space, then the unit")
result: 1.5; mL
